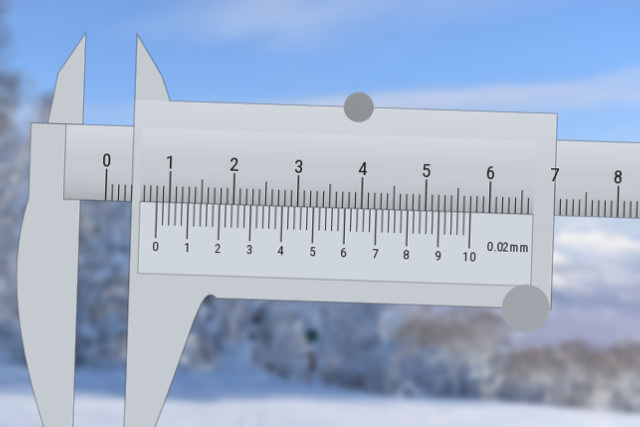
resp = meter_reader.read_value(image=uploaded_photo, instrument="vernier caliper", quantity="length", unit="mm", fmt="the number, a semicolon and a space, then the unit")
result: 8.0; mm
